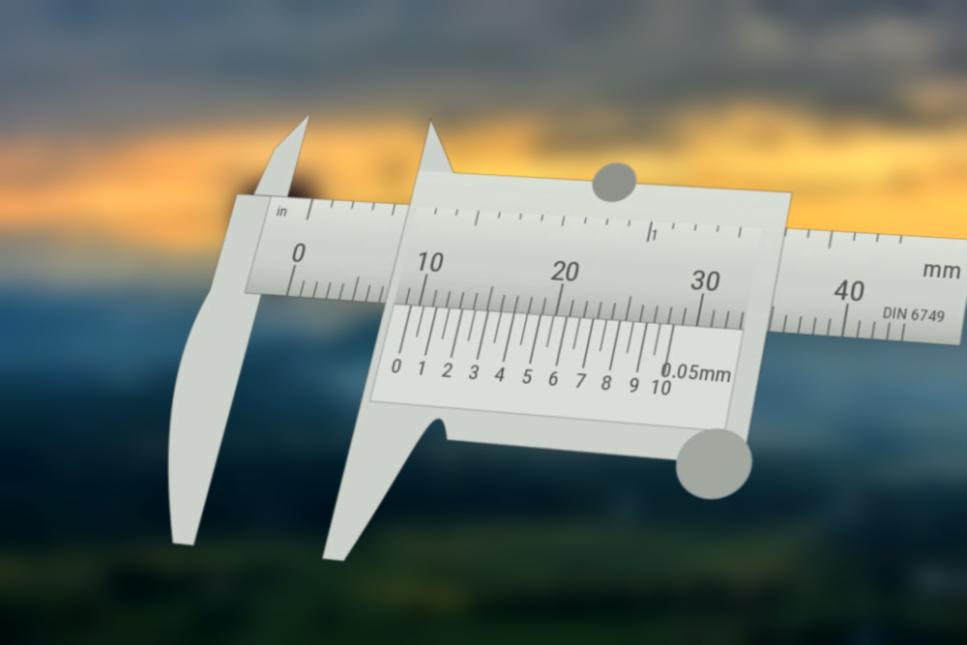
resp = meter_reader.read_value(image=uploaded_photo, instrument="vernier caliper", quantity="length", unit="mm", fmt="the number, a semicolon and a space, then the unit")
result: 9.4; mm
